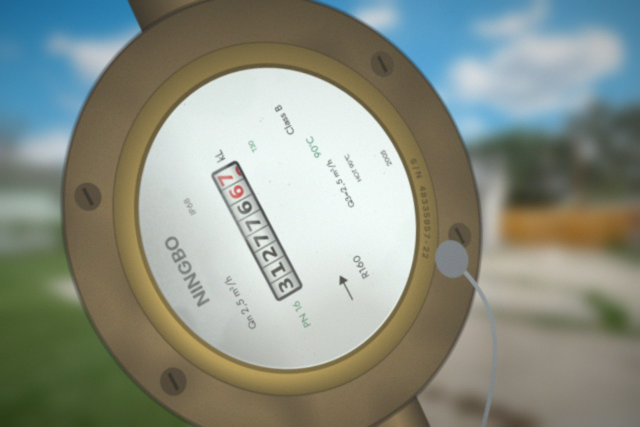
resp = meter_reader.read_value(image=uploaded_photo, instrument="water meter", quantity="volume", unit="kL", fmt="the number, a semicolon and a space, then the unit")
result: 312776.67; kL
